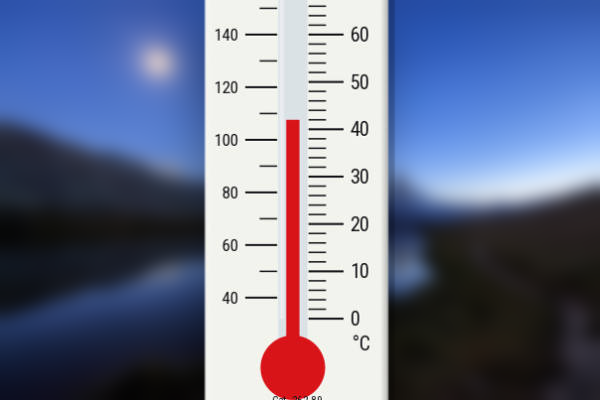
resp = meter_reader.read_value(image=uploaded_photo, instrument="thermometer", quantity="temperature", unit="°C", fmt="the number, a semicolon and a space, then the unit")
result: 42; °C
